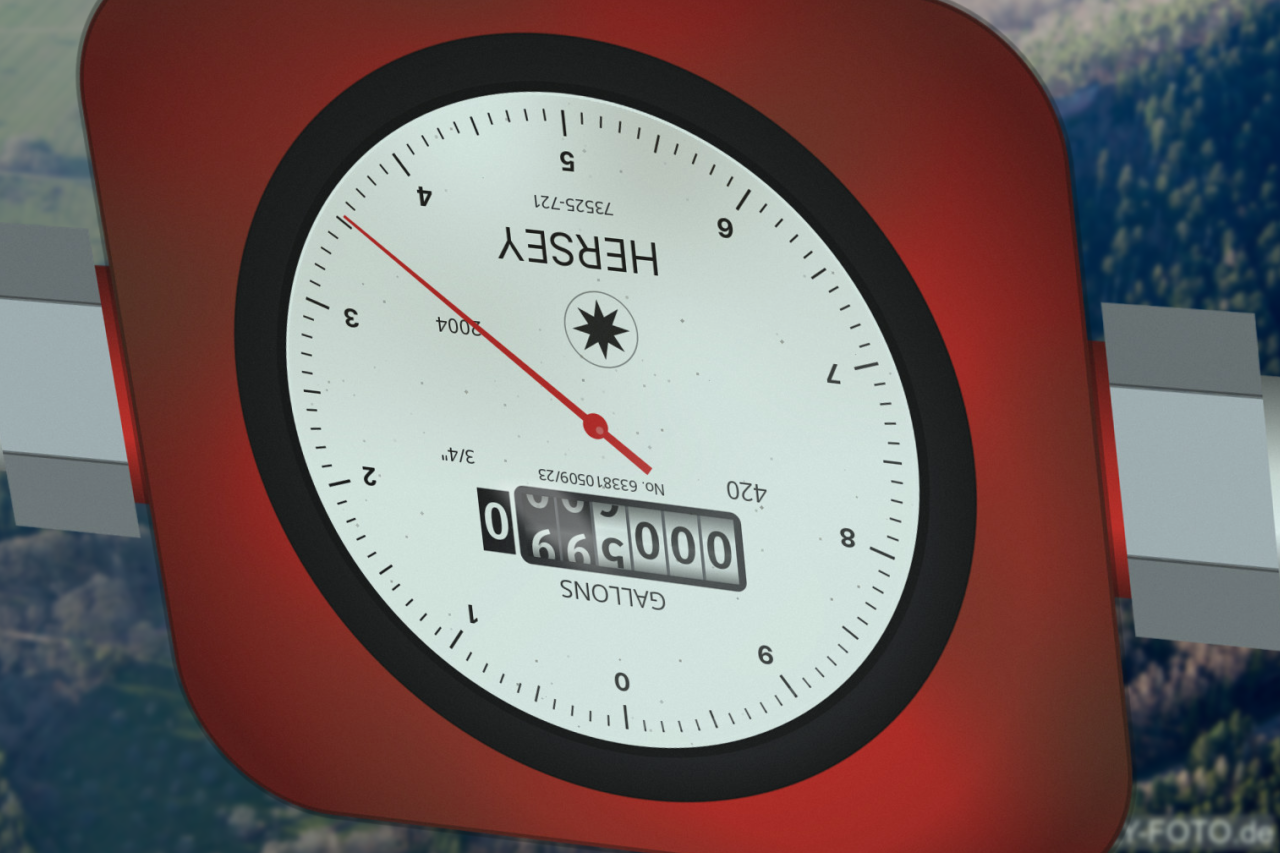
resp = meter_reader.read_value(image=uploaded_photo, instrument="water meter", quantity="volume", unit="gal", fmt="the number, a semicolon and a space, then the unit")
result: 5993.5; gal
